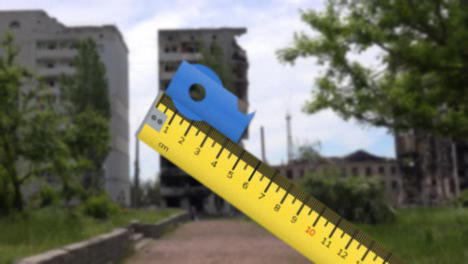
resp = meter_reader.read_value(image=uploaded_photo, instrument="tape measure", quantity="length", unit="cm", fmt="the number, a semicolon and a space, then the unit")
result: 4.5; cm
